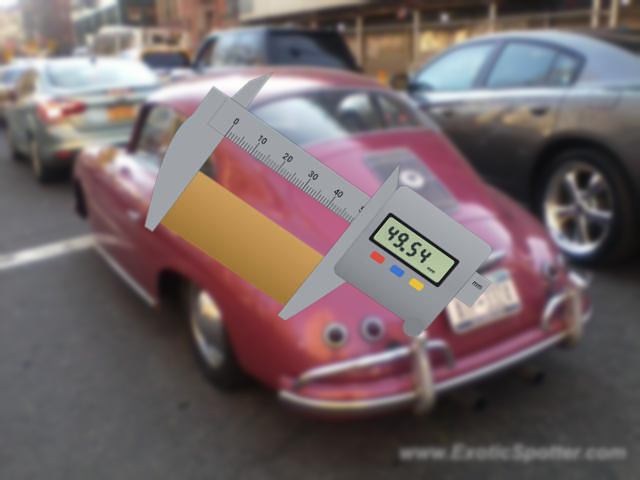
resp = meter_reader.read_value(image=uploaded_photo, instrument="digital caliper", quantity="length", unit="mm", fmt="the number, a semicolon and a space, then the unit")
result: 49.54; mm
